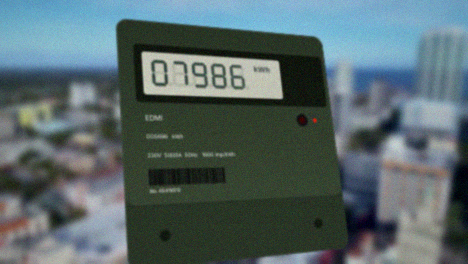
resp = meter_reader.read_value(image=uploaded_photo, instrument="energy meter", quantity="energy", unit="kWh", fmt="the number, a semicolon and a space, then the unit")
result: 7986; kWh
